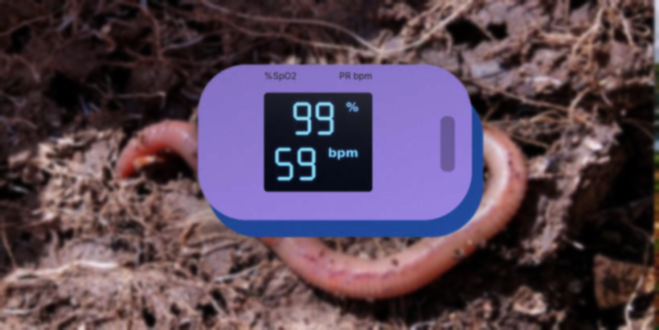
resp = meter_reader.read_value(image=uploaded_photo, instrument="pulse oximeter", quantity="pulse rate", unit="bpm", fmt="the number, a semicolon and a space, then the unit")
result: 59; bpm
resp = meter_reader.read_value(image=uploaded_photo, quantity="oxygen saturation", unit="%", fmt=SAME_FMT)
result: 99; %
